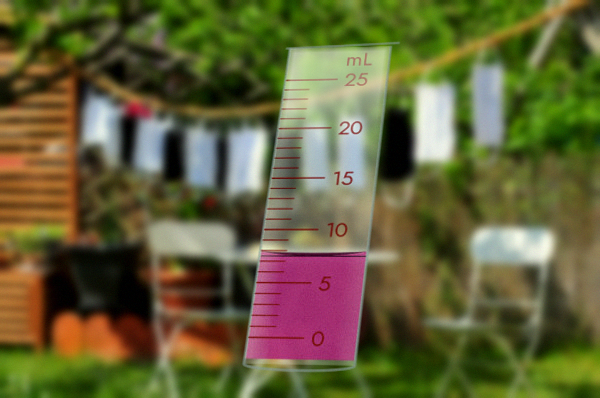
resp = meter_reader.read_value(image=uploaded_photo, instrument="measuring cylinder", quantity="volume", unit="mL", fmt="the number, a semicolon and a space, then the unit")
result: 7.5; mL
